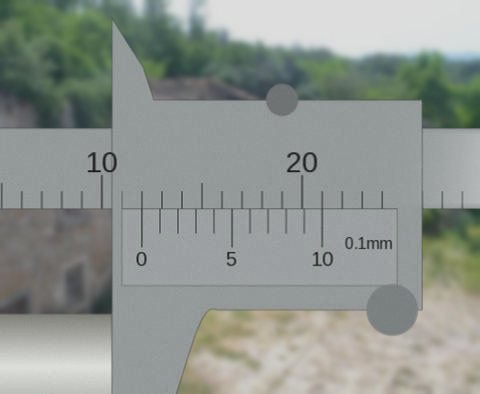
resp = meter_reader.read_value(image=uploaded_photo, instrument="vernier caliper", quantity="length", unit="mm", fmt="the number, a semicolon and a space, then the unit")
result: 12.0; mm
